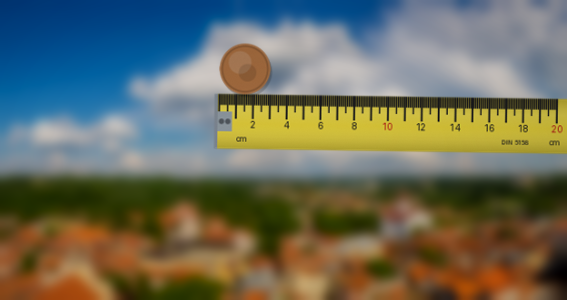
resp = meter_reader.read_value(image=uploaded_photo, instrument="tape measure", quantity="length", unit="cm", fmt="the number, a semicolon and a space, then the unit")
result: 3; cm
